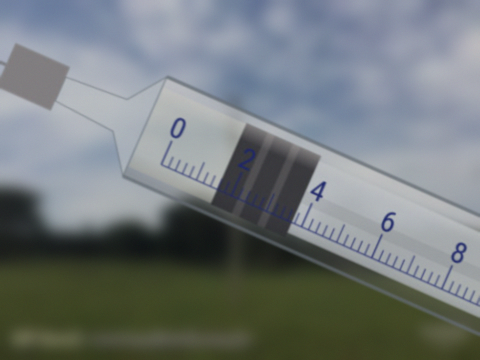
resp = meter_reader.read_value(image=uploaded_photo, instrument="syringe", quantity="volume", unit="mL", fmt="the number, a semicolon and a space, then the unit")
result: 1.6; mL
